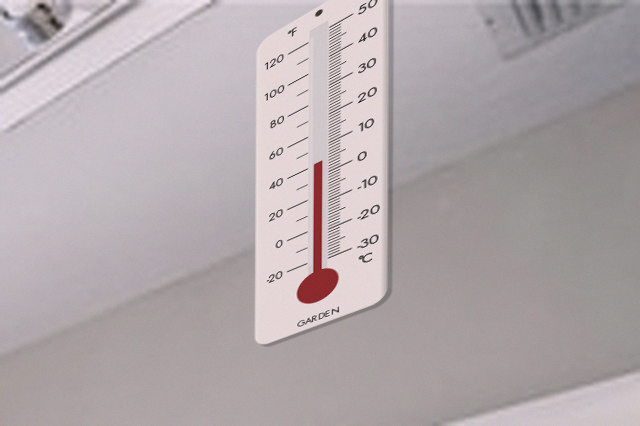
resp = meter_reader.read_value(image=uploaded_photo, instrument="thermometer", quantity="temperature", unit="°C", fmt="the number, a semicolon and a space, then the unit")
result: 5; °C
